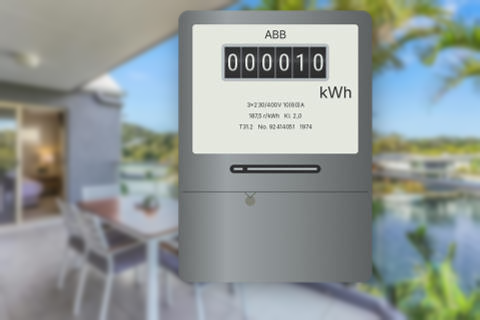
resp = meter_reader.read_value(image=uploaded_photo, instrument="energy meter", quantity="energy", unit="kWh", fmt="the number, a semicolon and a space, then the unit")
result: 10; kWh
